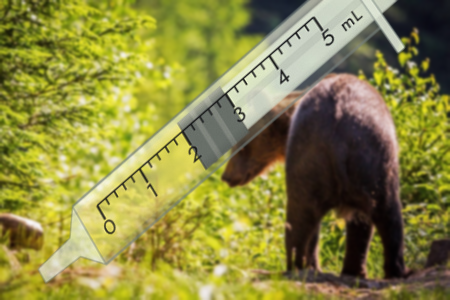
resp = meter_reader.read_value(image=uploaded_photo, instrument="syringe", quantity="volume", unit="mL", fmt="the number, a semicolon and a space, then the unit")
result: 2; mL
